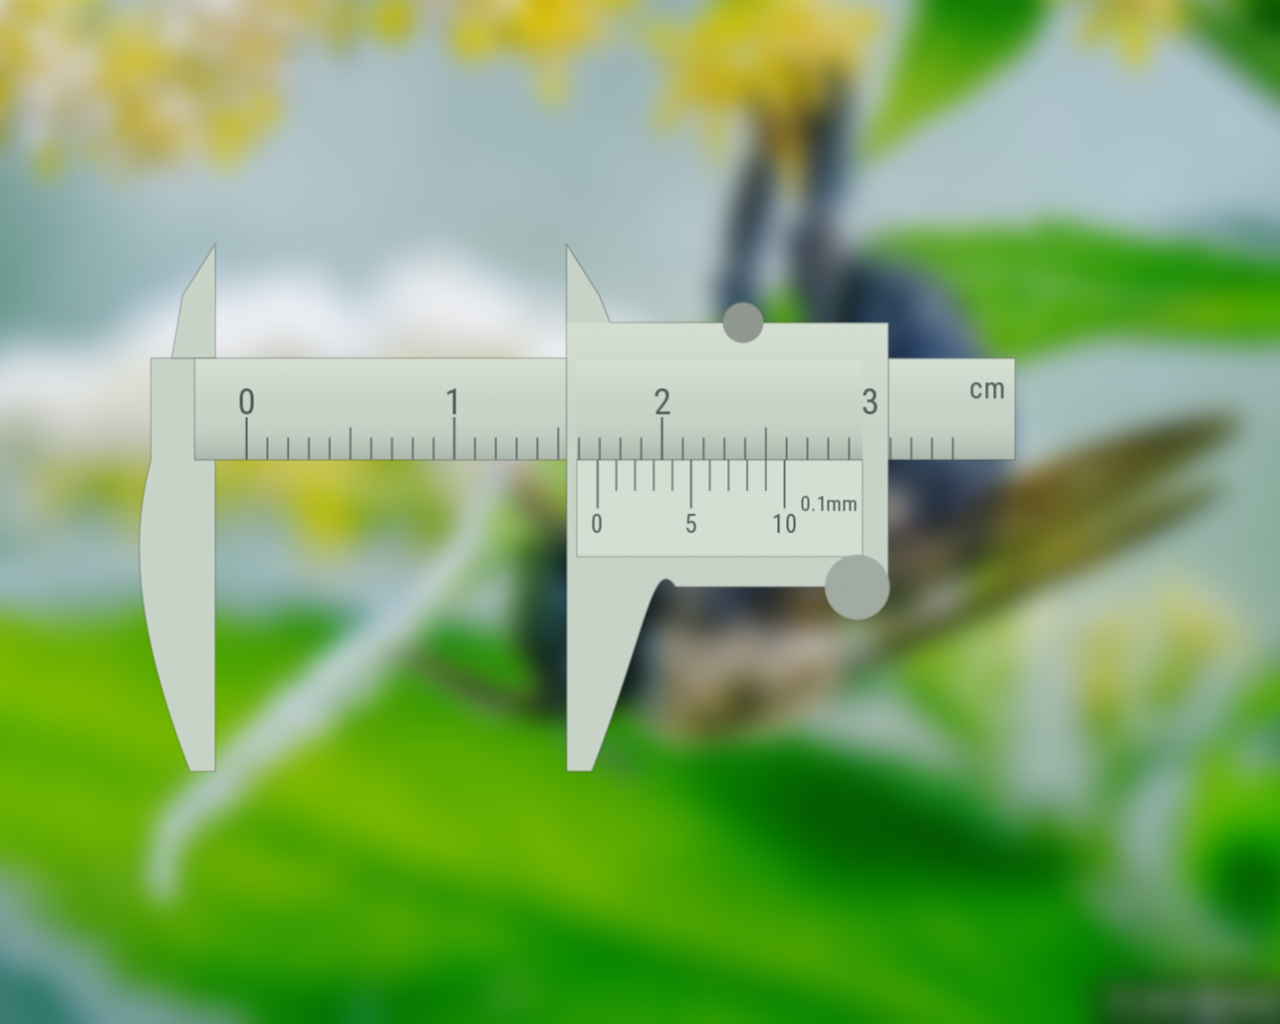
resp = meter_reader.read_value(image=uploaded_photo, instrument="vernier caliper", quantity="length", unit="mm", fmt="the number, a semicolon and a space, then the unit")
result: 16.9; mm
